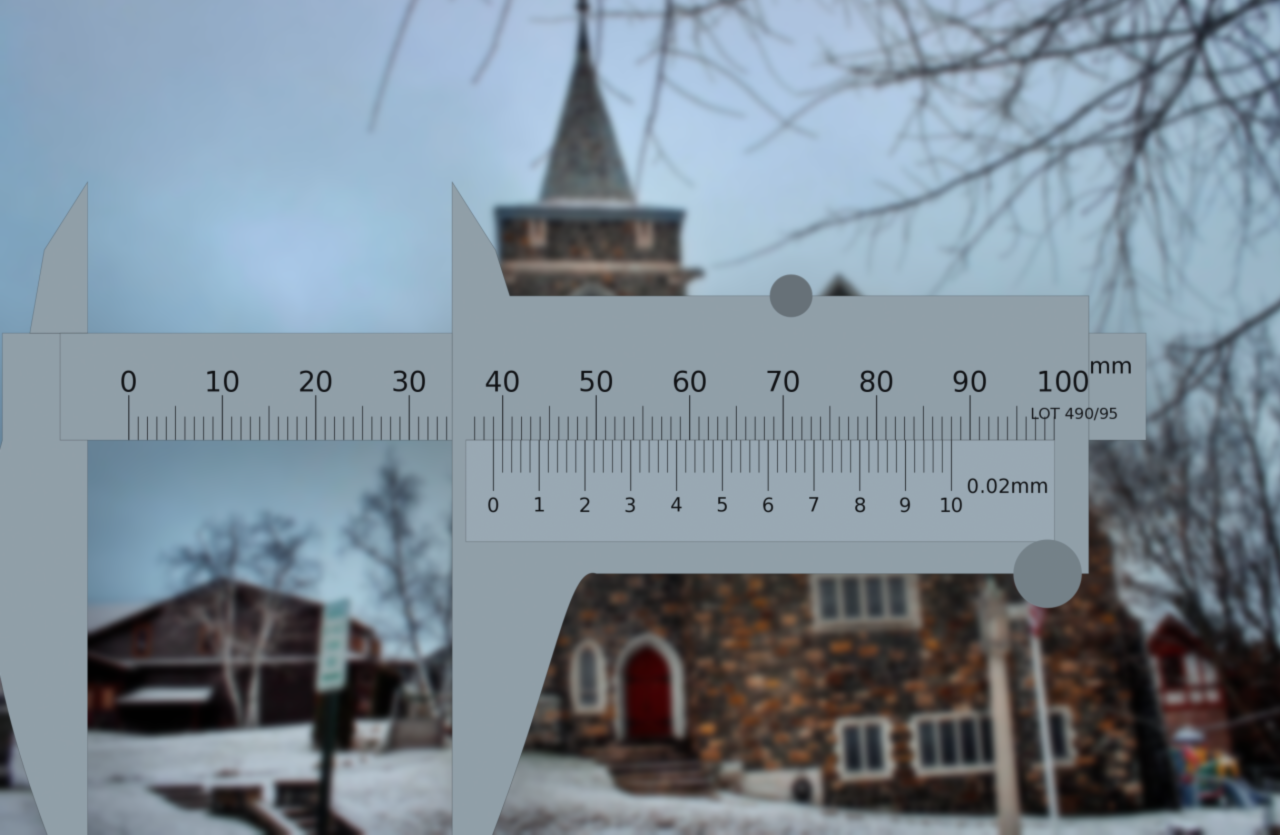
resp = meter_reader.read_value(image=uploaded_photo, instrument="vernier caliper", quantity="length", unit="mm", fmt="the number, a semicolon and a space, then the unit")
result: 39.0; mm
